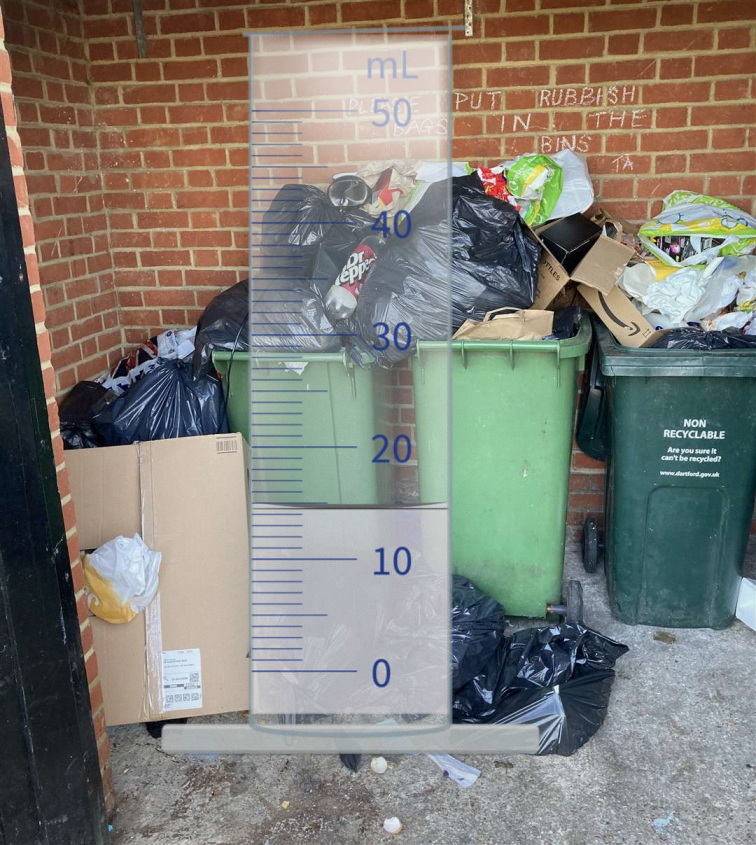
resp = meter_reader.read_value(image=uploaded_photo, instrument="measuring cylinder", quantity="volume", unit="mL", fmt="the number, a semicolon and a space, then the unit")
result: 14.5; mL
